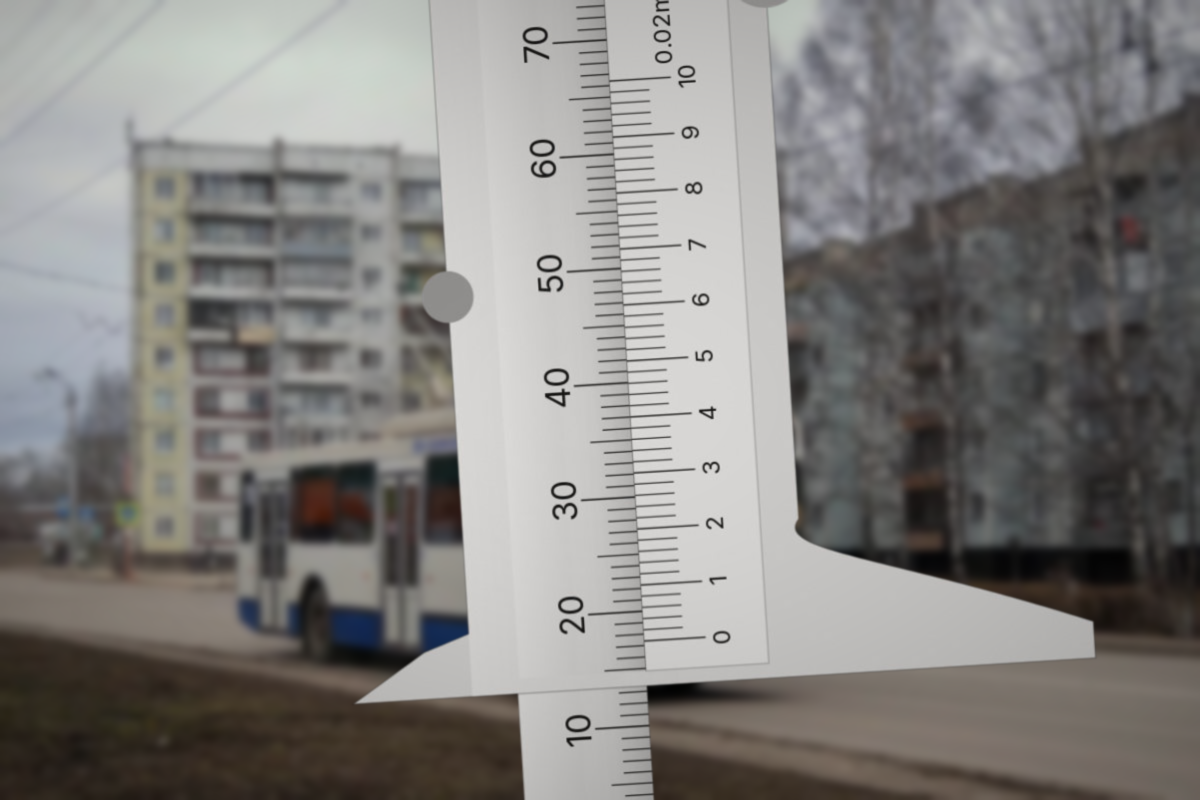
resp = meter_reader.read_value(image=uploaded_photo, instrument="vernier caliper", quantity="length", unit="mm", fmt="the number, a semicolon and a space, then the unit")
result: 17.4; mm
